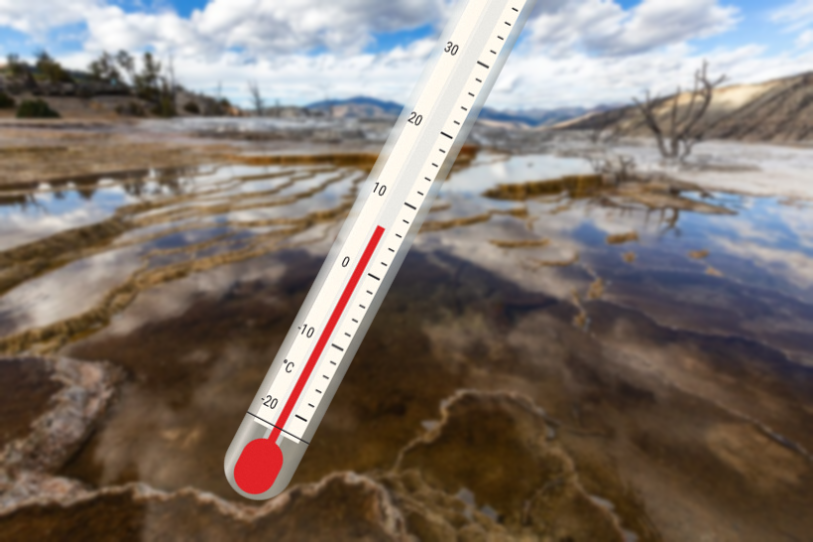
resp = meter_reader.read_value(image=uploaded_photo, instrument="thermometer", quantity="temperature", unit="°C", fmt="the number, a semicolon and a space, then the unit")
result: 6; °C
